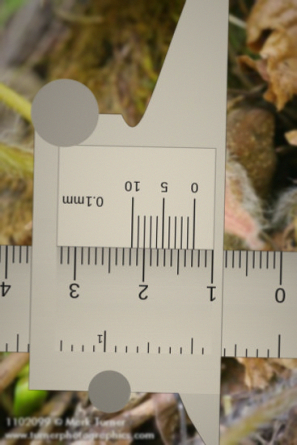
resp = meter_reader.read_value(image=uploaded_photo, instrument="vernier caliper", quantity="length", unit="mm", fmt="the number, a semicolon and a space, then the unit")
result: 12.8; mm
